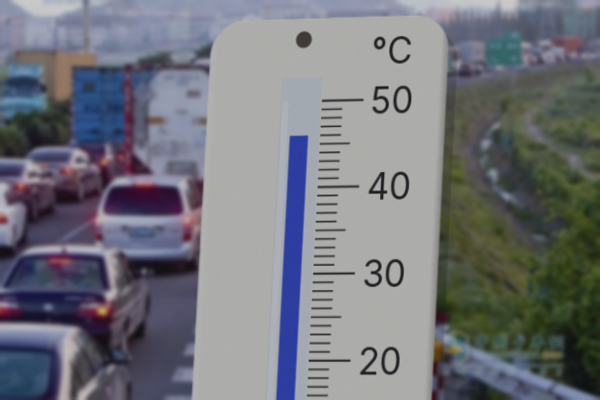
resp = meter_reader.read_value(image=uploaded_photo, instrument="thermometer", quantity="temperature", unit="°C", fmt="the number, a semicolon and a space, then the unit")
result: 46; °C
